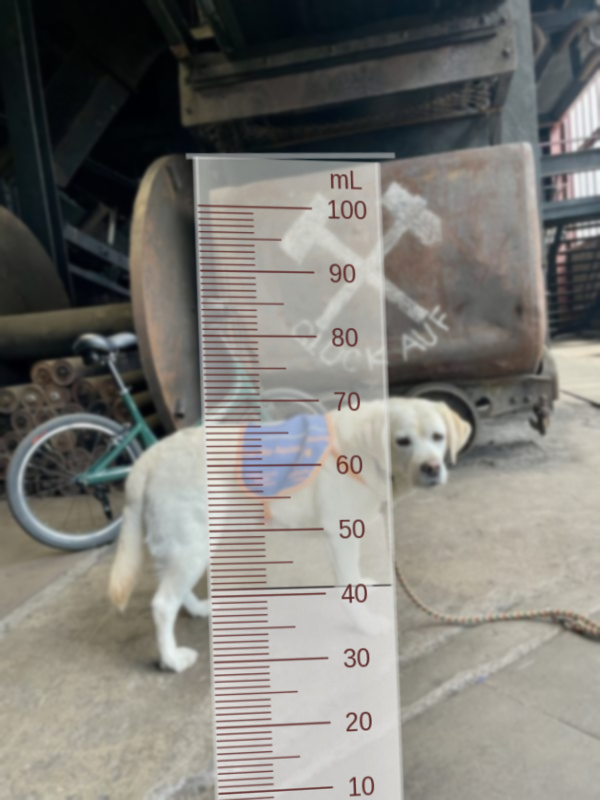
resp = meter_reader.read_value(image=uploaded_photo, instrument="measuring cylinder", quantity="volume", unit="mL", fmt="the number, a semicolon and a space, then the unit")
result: 41; mL
